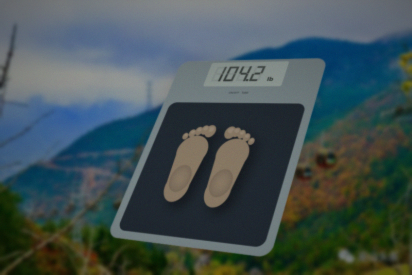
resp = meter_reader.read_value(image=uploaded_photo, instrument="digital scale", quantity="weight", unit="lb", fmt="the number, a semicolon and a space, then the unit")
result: 104.2; lb
